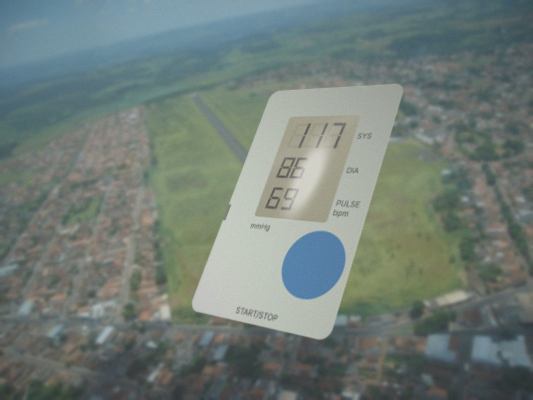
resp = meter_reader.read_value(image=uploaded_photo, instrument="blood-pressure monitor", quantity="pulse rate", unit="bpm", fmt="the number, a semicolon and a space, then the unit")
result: 69; bpm
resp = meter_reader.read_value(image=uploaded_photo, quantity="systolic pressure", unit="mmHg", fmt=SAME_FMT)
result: 117; mmHg
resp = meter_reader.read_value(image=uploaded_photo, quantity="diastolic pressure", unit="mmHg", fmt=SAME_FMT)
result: 86; mmHg
